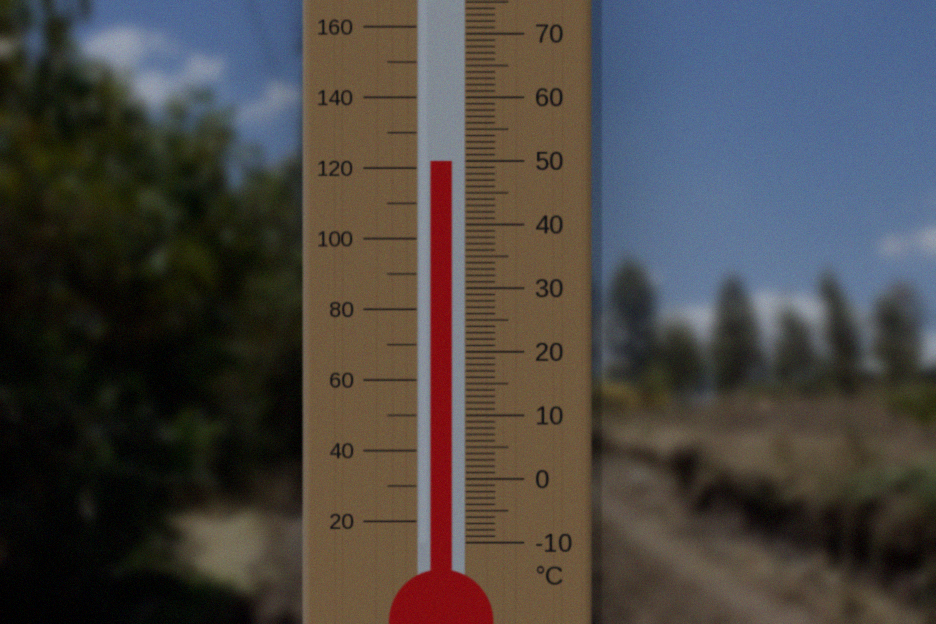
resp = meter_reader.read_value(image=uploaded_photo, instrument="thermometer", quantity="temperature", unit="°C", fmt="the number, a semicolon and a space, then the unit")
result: 50; °C
